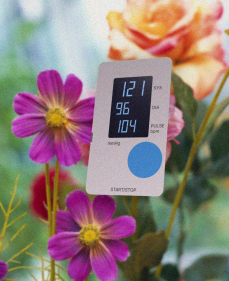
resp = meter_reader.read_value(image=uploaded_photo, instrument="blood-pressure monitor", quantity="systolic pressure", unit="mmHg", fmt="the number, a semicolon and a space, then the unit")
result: 121; mmHg
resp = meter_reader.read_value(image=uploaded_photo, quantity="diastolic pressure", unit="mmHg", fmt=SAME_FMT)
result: 96; mmHg
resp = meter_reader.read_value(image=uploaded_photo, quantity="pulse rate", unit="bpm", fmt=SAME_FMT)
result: 104; bpm
